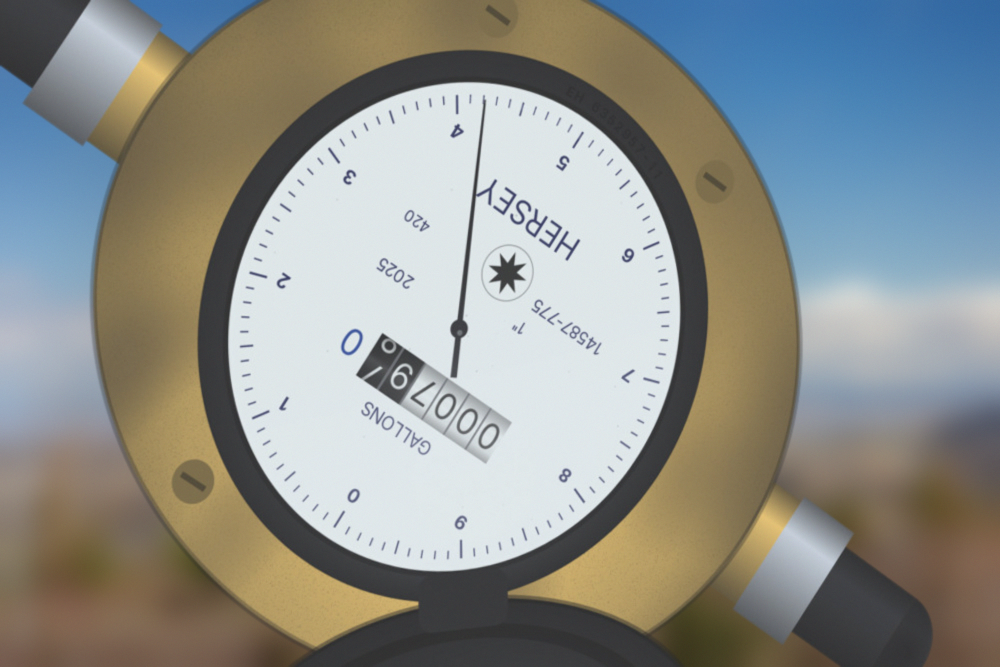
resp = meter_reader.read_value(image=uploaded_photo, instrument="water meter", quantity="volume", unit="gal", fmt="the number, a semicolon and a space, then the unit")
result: 7974.2; gal
